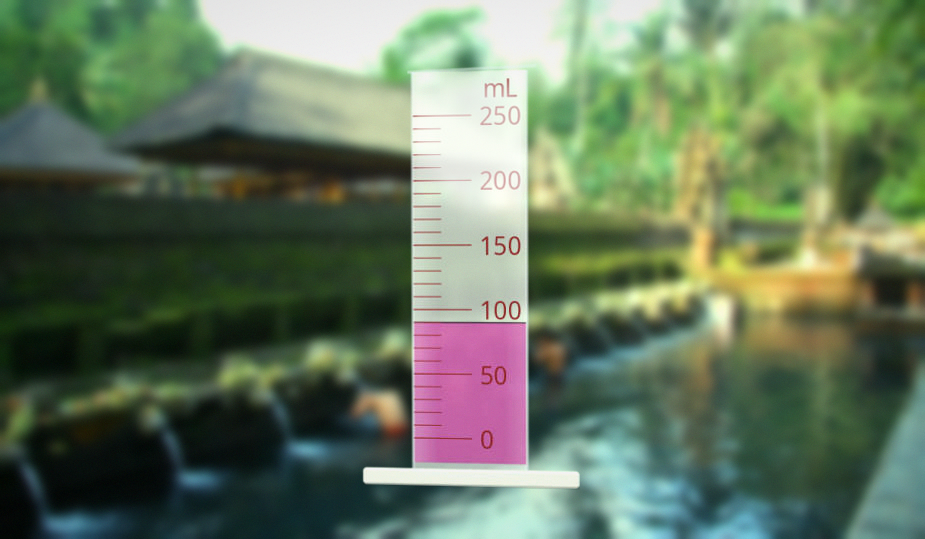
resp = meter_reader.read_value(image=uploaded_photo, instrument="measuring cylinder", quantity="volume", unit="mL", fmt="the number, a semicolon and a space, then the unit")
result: 90; mL
